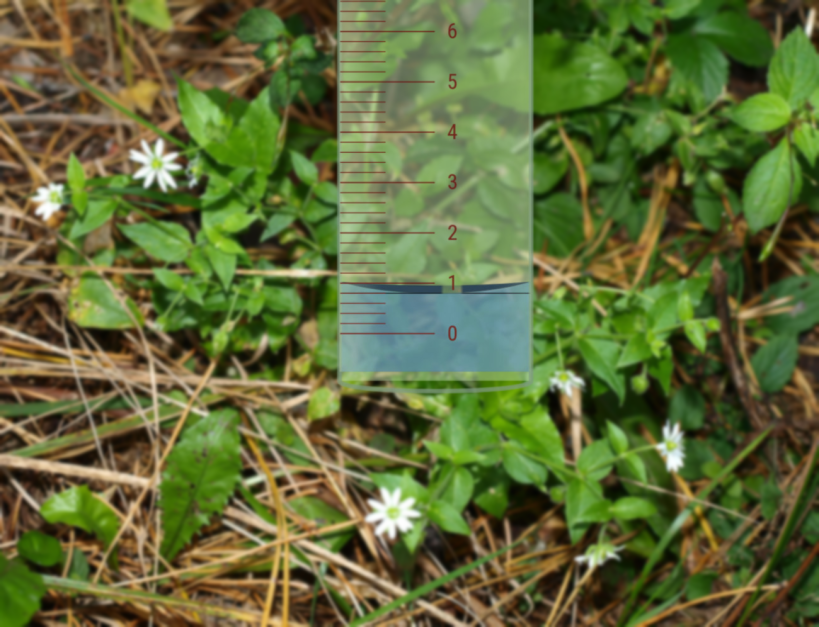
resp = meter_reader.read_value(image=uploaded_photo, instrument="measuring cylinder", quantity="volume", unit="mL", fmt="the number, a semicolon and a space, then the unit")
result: 0.8; mL
